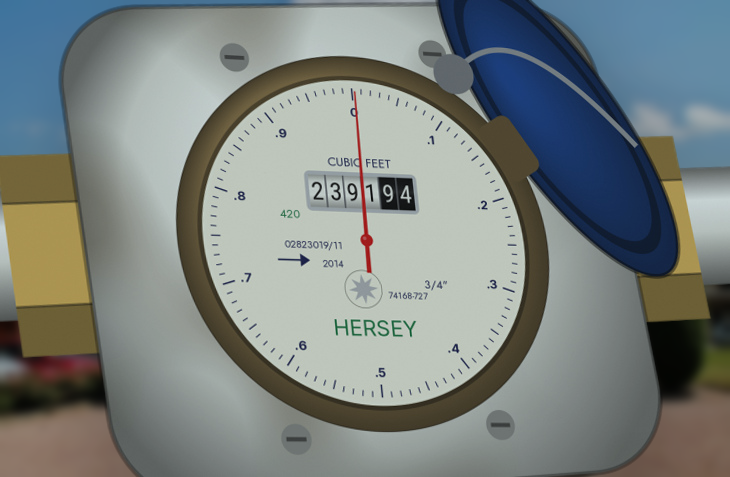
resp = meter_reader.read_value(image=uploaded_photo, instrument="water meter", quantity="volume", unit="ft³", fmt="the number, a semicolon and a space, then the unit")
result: 239194.00; ft³
